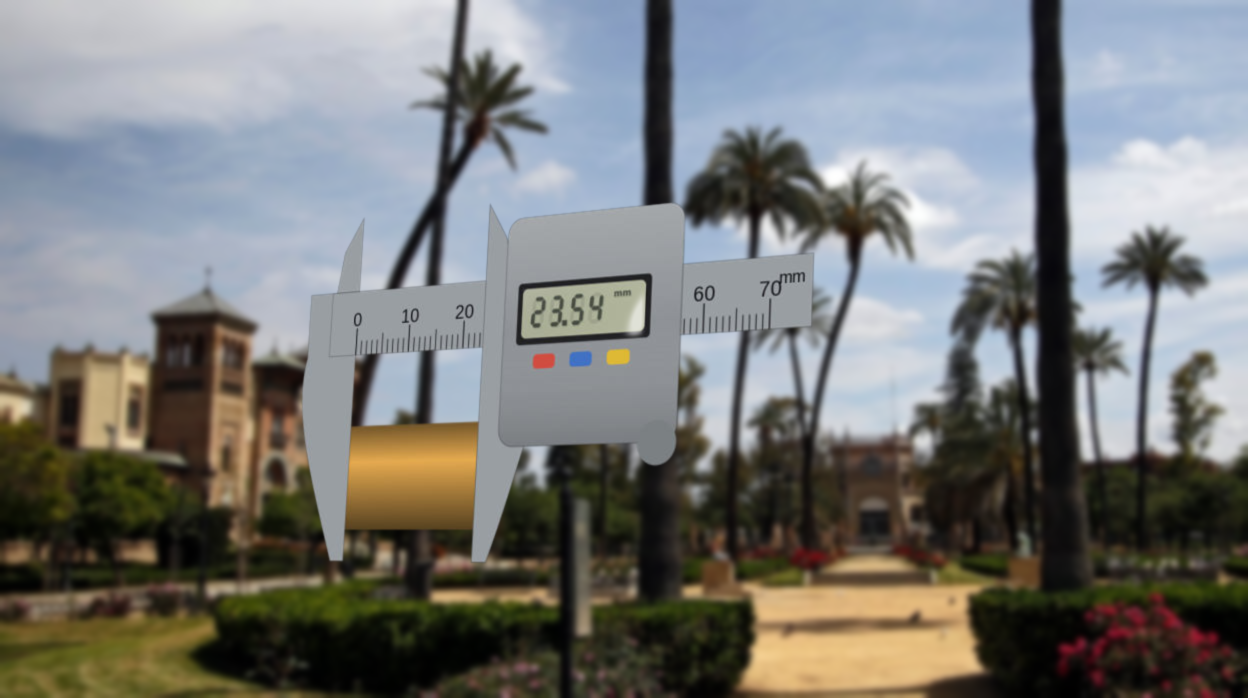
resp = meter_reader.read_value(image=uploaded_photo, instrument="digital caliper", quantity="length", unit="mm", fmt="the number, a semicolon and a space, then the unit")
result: 23.54; mm
